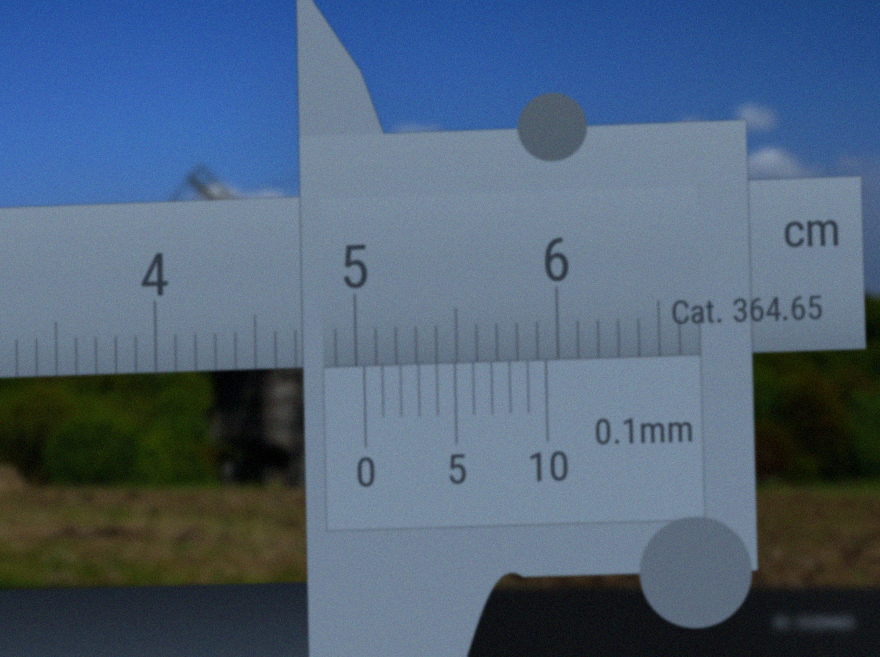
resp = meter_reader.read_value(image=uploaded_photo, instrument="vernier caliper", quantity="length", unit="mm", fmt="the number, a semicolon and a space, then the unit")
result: 50.4; mm
